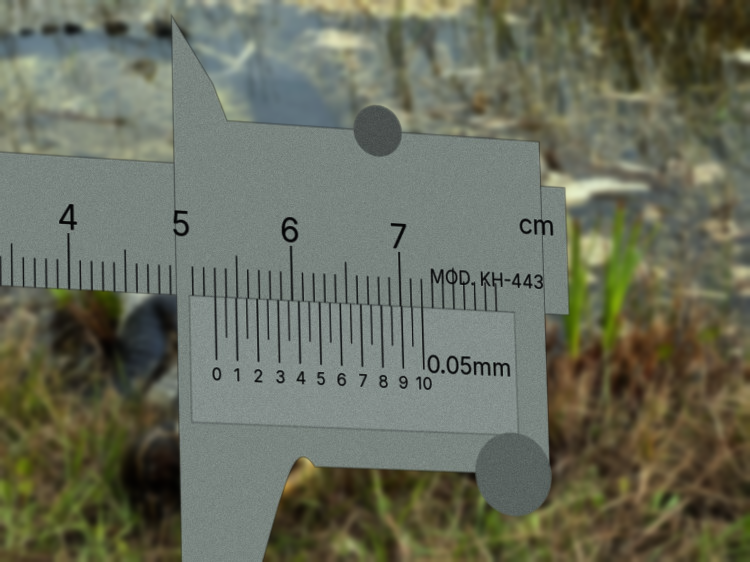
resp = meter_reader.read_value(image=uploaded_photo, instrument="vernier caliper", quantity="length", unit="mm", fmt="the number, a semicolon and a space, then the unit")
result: 53.0; mm
